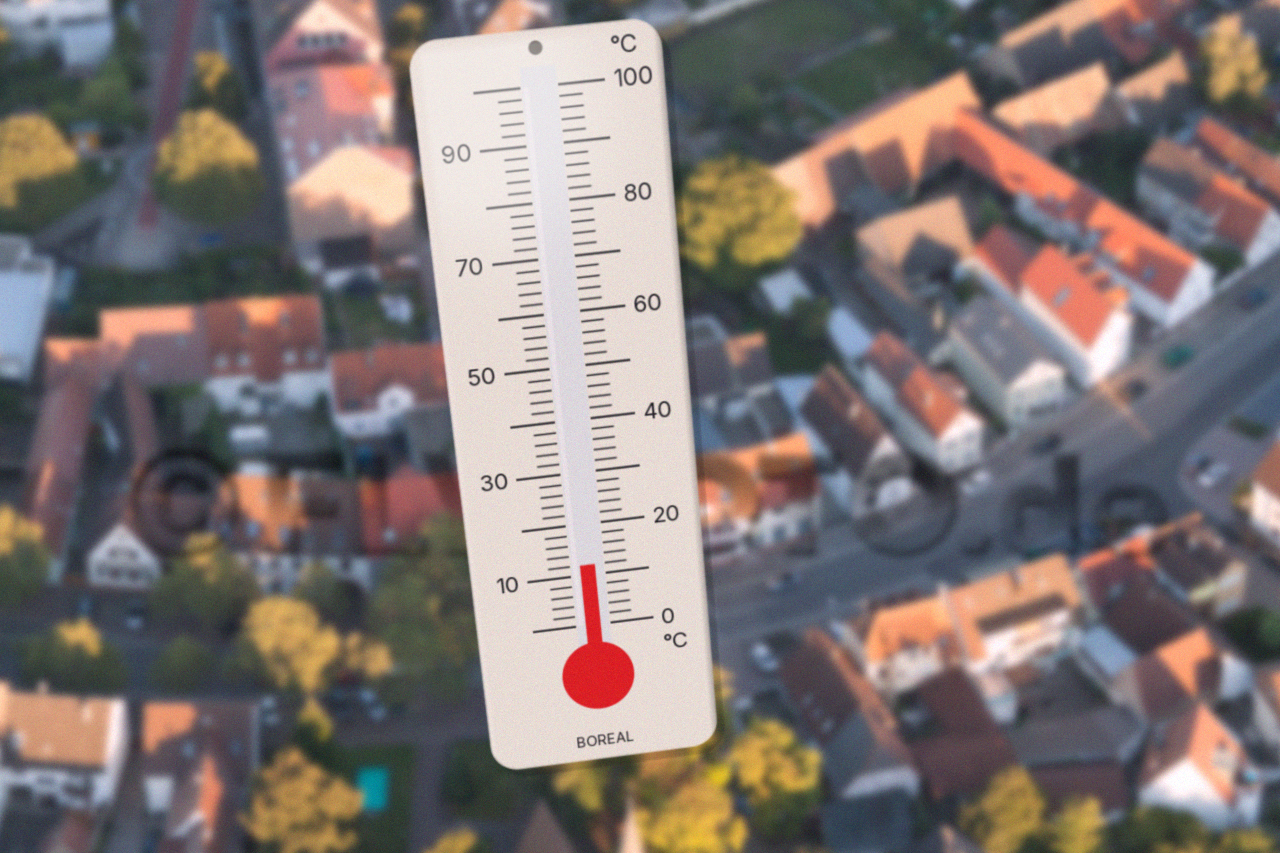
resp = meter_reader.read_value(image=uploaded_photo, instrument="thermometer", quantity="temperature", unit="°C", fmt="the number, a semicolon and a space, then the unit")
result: 12; °C
